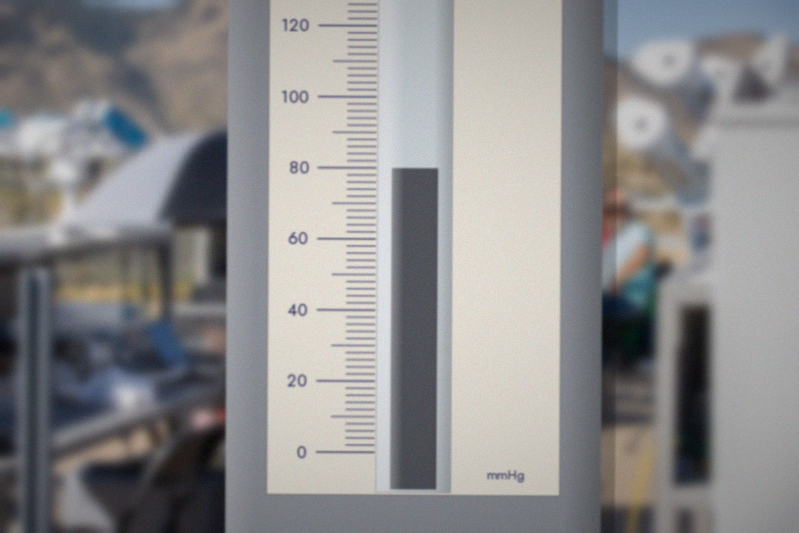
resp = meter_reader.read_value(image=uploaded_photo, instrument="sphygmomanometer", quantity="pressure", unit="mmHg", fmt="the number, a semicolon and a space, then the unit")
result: 80; mmHg
